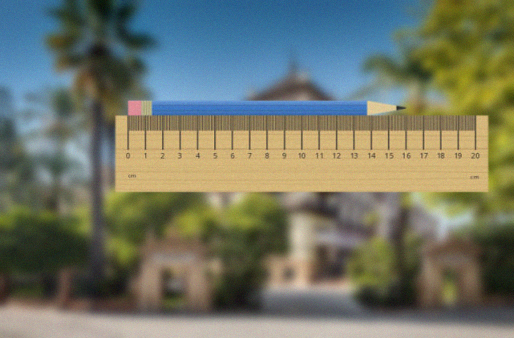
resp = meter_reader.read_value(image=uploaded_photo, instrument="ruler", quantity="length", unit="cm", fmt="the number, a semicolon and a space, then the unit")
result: 16; cm
